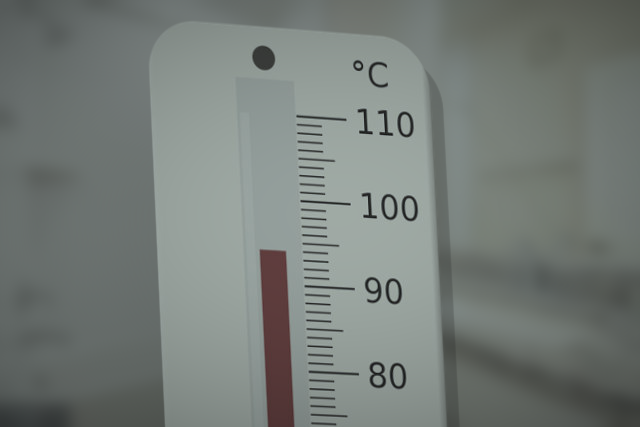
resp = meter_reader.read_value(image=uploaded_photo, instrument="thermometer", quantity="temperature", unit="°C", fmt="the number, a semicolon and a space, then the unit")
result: 94; °C
